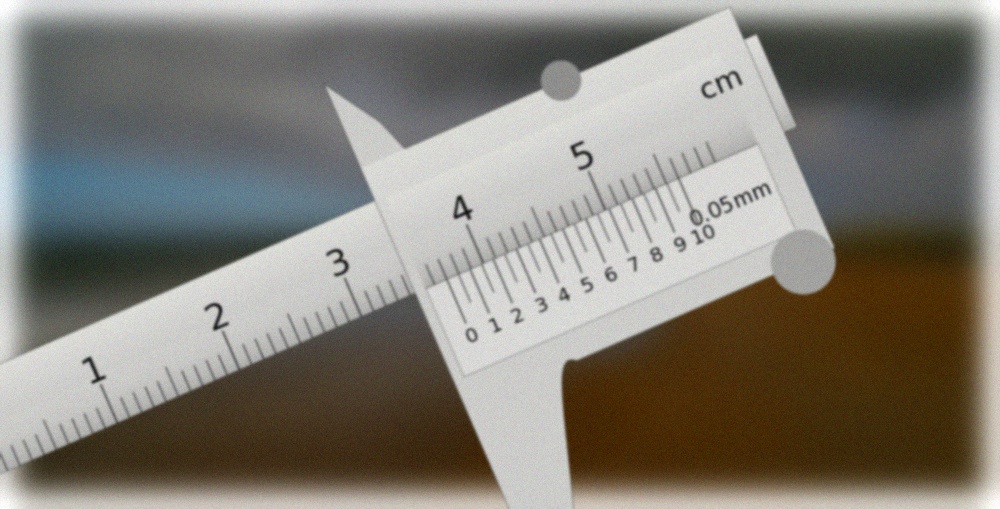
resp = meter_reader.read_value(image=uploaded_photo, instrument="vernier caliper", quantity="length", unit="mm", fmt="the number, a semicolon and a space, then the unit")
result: 37.0; mm
